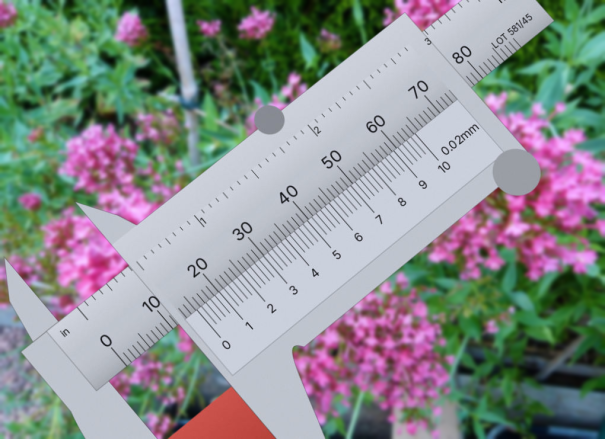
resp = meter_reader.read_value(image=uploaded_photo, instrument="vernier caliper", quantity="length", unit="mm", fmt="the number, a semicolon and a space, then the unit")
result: 15.2; mm
